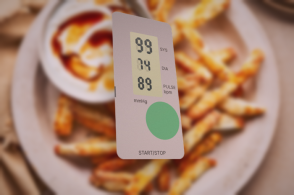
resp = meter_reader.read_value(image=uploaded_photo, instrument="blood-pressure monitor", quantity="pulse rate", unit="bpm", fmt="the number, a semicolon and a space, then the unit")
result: 89; bpm
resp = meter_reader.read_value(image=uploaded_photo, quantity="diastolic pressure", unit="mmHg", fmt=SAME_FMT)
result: 74; mmHg
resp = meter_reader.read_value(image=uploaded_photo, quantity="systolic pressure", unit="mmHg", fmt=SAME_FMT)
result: 99; mmHg
